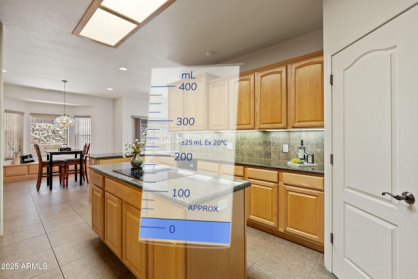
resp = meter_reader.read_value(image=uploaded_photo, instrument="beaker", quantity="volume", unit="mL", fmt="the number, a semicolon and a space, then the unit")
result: 25; mL
